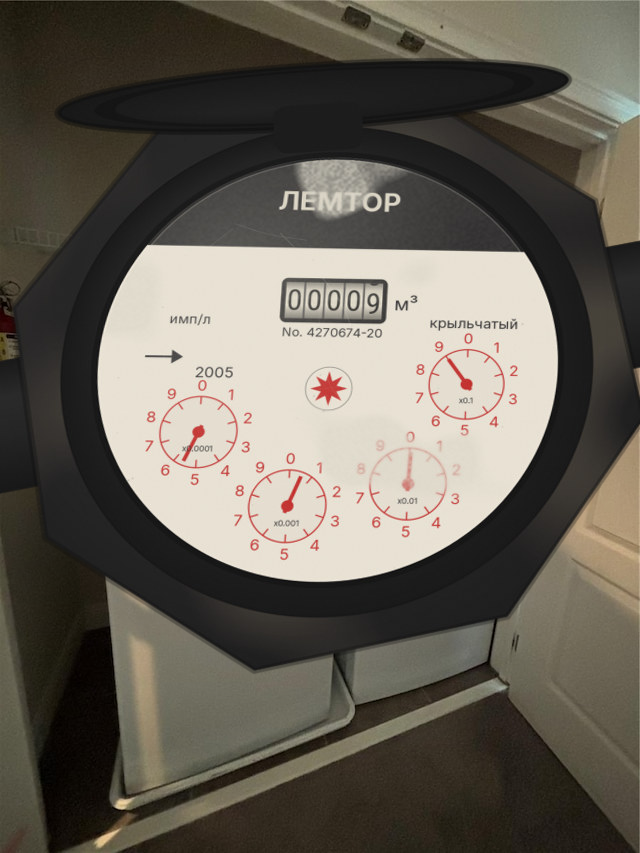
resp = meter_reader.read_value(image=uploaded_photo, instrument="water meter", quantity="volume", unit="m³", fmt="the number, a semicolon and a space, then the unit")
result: 8.9005; m³
